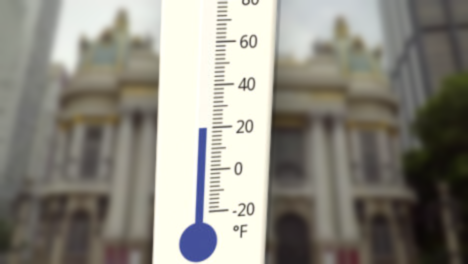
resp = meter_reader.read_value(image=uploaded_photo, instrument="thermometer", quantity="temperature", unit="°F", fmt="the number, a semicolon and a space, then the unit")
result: 20; °F
